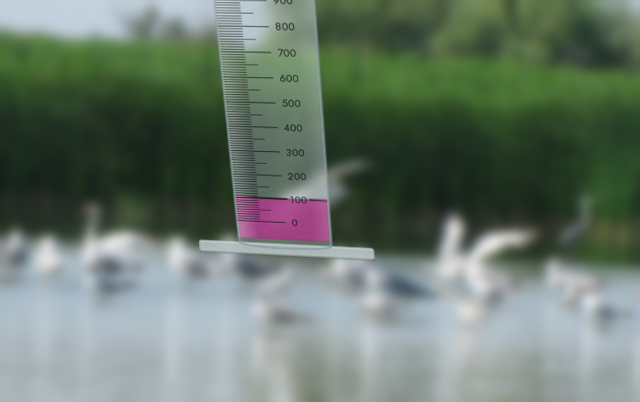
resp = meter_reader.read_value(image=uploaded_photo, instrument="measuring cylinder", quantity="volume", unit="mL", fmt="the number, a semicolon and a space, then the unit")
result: 100; mL
